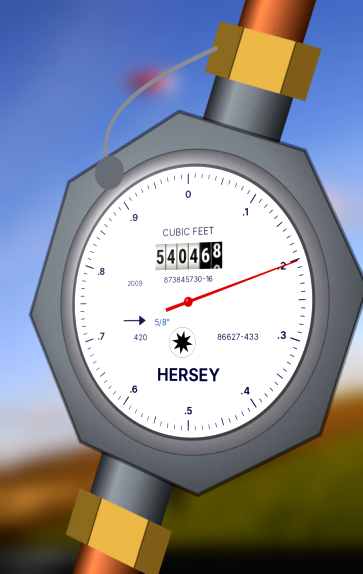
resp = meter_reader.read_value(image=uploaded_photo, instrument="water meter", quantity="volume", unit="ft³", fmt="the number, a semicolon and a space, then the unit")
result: 540468.20; ft³
